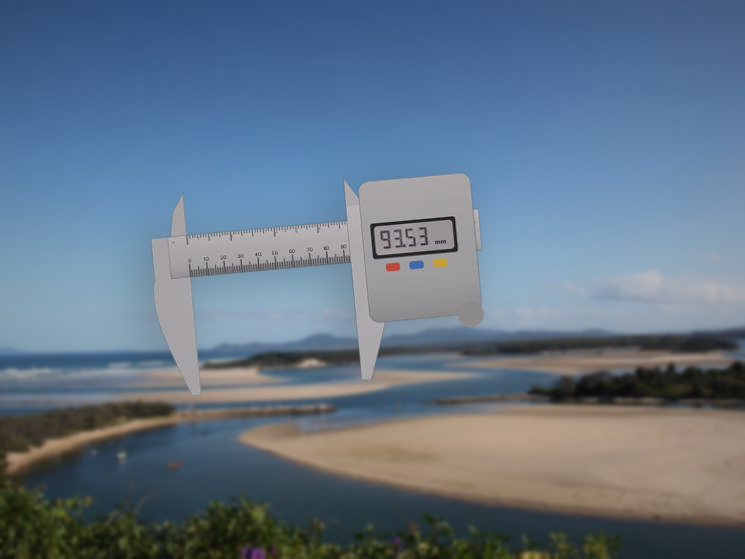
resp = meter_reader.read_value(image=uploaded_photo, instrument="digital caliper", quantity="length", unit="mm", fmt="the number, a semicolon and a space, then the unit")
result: 93.53; mm
